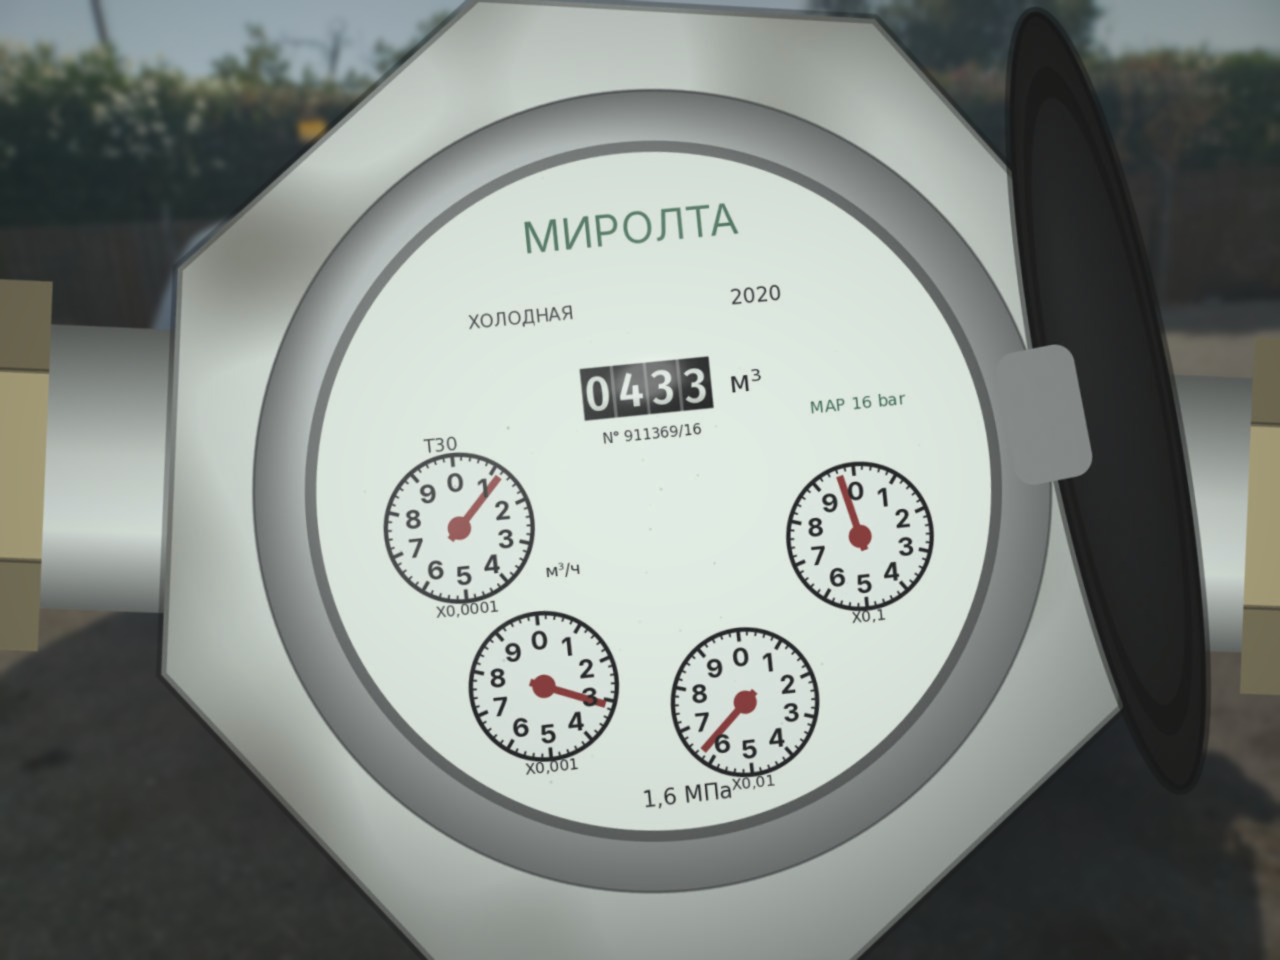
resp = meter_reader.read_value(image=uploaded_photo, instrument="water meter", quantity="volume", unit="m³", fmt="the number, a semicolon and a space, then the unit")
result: 432.9631; m³
